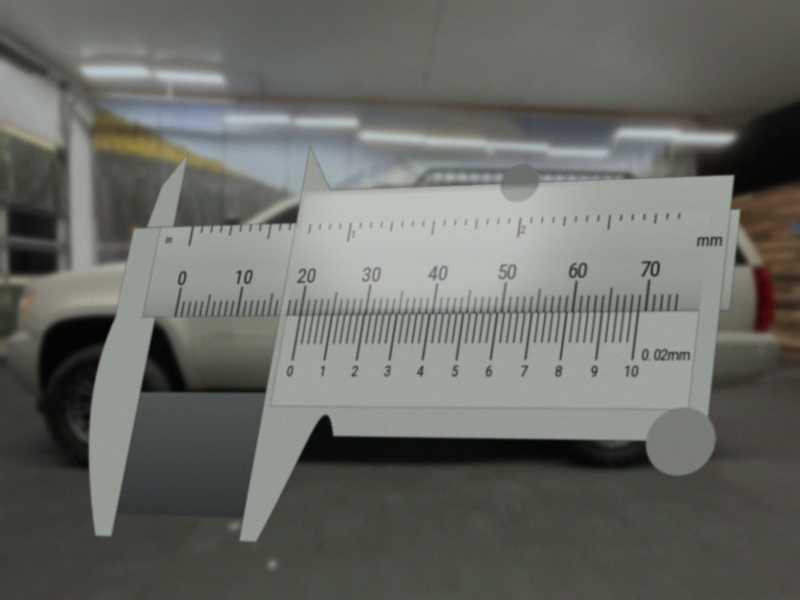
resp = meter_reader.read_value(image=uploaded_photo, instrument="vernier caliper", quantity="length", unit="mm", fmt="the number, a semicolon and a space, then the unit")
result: 20.0; mm
